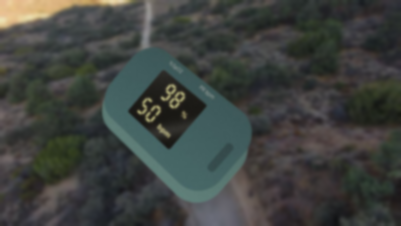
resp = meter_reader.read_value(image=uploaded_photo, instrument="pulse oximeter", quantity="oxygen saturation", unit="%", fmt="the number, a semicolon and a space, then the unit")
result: 98; %
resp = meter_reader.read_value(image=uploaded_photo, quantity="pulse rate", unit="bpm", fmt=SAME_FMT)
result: 50; bpm
